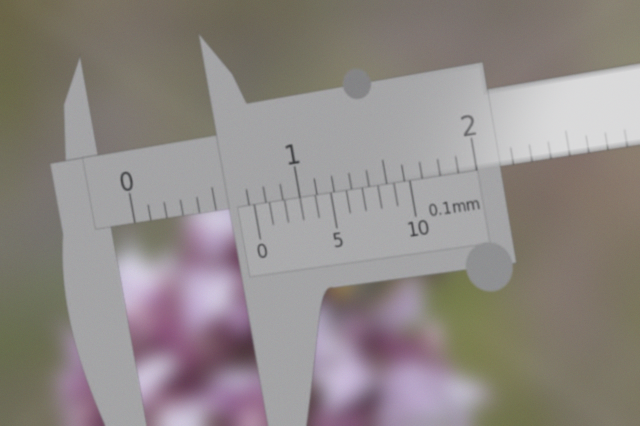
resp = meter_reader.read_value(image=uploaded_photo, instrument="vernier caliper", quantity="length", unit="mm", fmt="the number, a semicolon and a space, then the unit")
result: 7.3; mm
